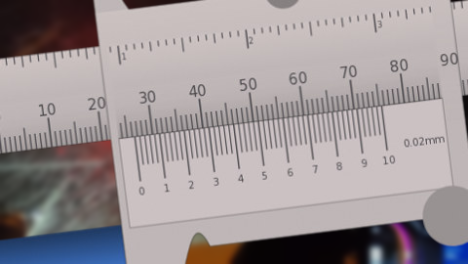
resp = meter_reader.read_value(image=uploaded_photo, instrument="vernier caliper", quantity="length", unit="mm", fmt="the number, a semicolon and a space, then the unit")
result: 26.5; mm
